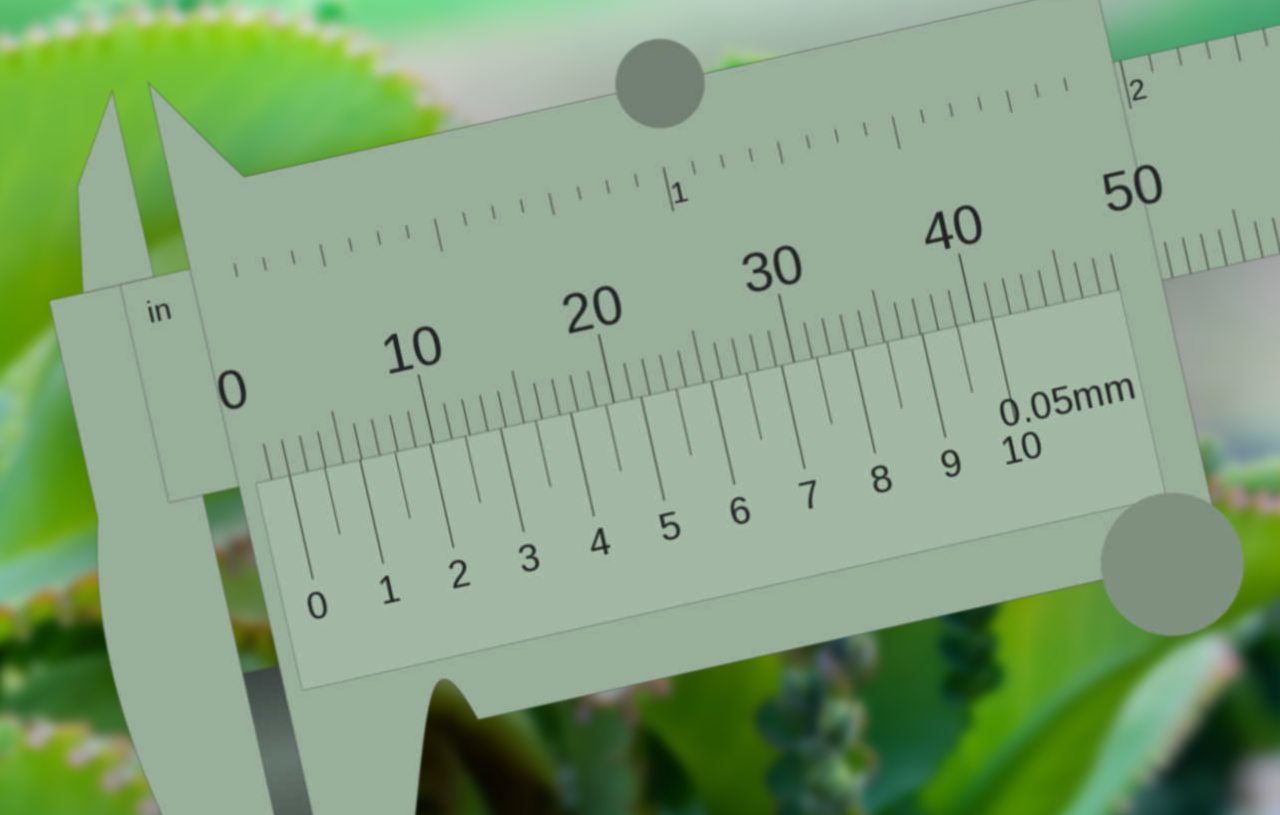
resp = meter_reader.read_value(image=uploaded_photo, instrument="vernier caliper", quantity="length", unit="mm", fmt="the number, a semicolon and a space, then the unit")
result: 2.0; mm
